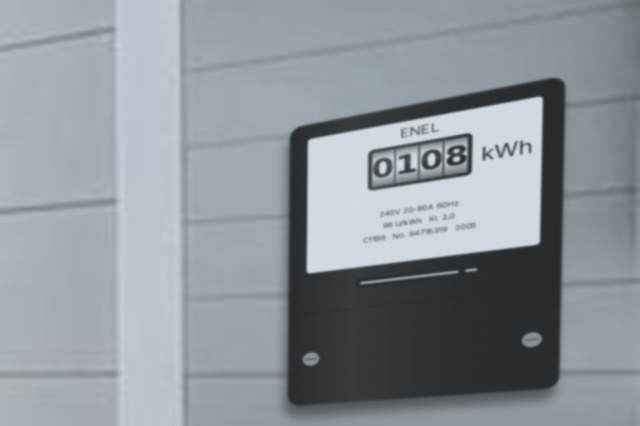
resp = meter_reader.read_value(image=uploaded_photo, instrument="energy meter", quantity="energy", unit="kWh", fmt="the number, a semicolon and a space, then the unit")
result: 108; kWh
